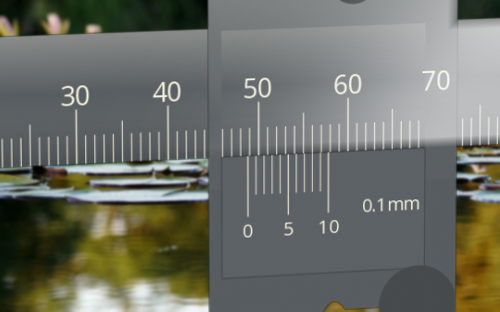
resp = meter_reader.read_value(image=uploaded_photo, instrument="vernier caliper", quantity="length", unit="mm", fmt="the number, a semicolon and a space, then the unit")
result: 48.8; mm
